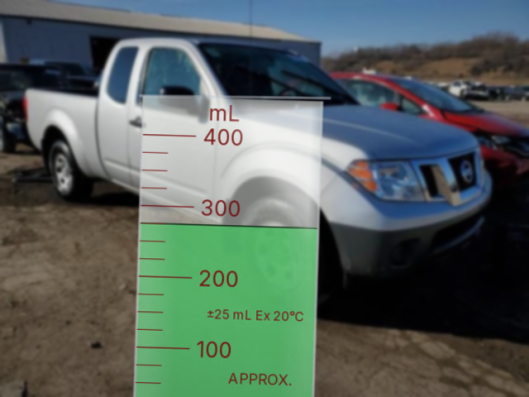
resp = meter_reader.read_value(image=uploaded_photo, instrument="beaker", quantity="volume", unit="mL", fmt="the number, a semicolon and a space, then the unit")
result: 275; mL
